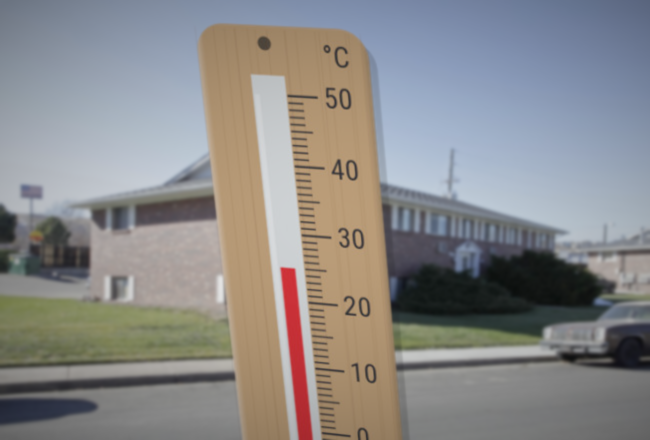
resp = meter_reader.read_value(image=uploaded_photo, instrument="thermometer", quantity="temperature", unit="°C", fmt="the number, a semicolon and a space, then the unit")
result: 25; °C
